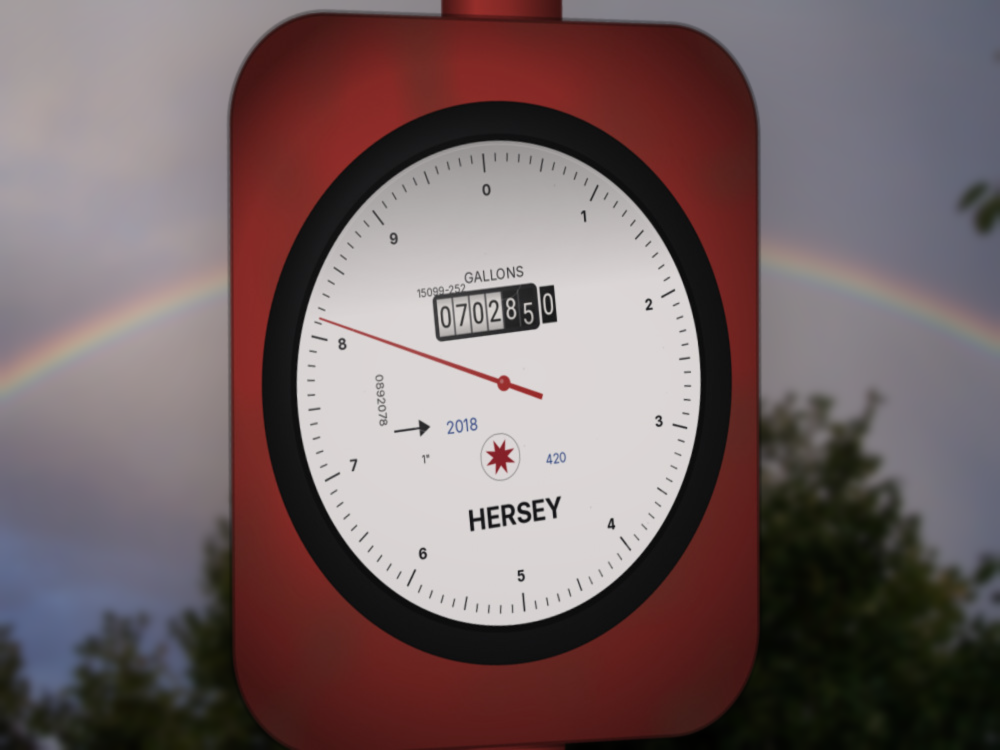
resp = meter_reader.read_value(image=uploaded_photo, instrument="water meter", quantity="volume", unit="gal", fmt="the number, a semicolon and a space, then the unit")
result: 702848.1; gal
